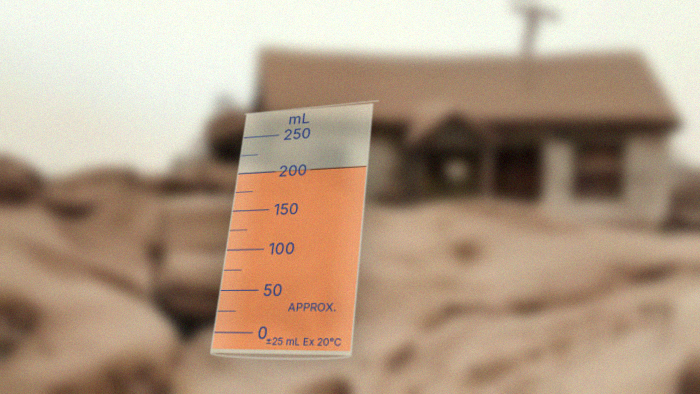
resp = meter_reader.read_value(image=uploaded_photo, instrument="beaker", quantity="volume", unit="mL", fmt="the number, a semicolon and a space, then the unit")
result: 200; mL
